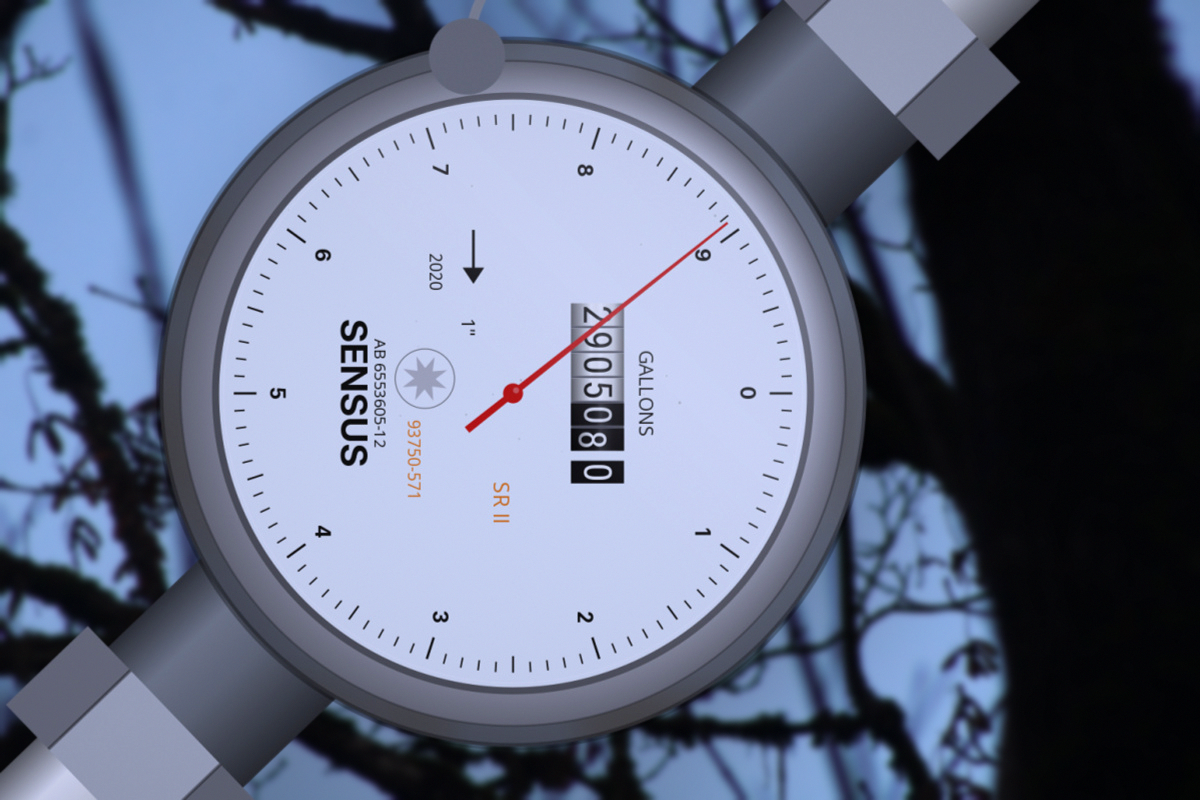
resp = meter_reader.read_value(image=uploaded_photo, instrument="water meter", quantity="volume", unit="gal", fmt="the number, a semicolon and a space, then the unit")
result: 2905078.9; gal
